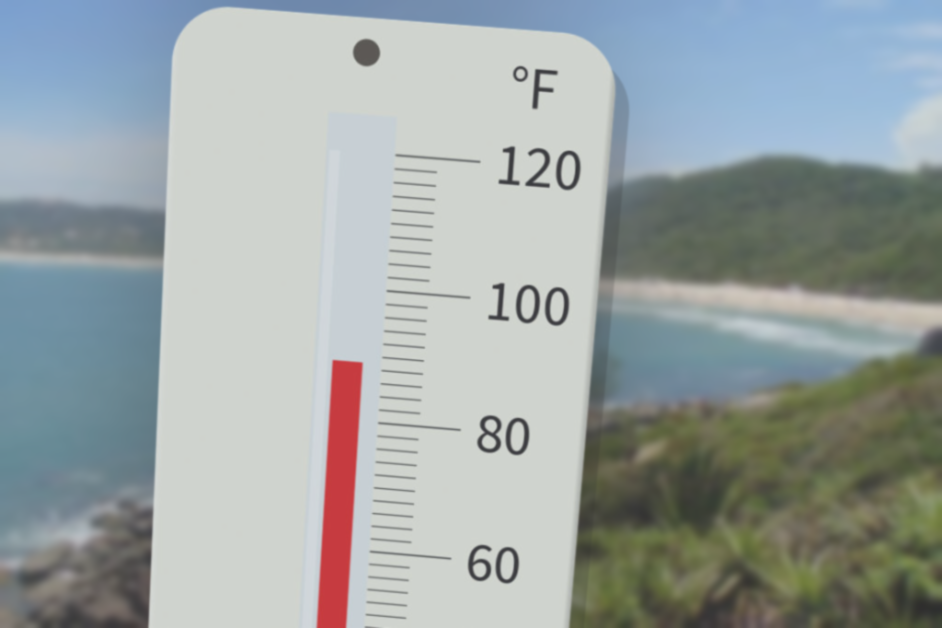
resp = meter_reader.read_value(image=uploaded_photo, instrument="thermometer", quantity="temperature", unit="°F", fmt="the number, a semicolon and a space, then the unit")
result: 89; °F
